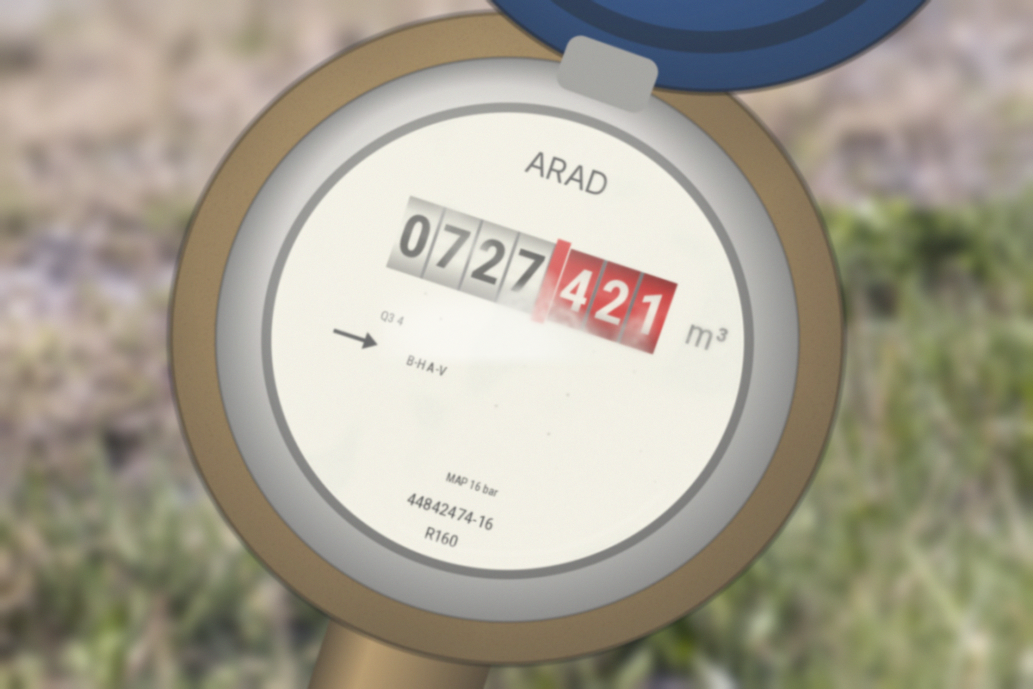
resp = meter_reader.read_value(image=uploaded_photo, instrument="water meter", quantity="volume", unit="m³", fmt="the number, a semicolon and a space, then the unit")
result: 727.421; m³
